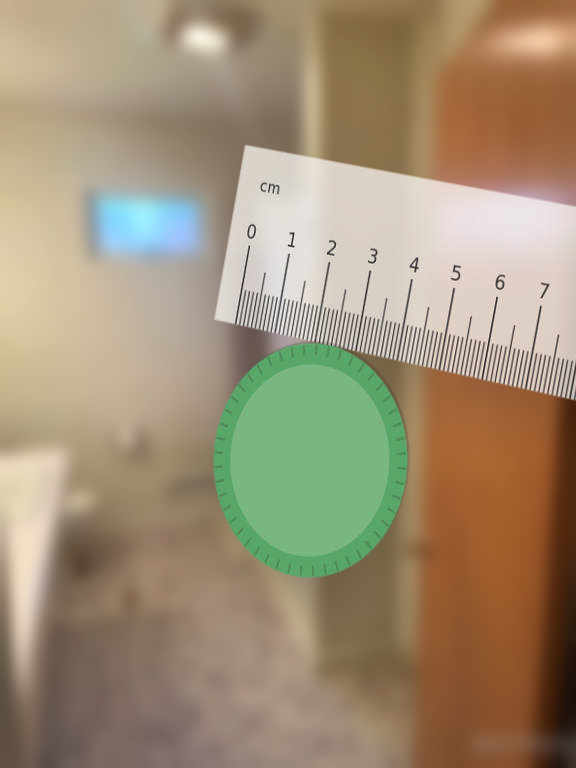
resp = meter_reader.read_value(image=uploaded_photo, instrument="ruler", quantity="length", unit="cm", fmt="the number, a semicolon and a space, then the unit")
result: 4.7; cm
